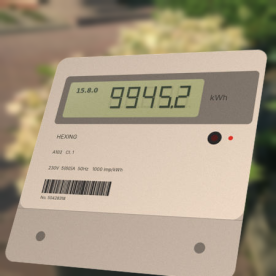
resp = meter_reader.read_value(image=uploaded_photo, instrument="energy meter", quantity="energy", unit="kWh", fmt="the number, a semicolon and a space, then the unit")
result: 9945.2; kWh
